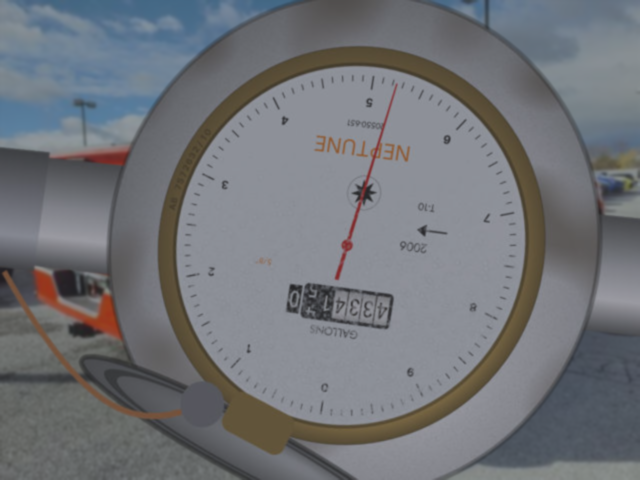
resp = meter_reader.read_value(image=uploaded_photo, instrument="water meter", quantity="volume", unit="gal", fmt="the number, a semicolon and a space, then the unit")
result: 4334145.2; gal
